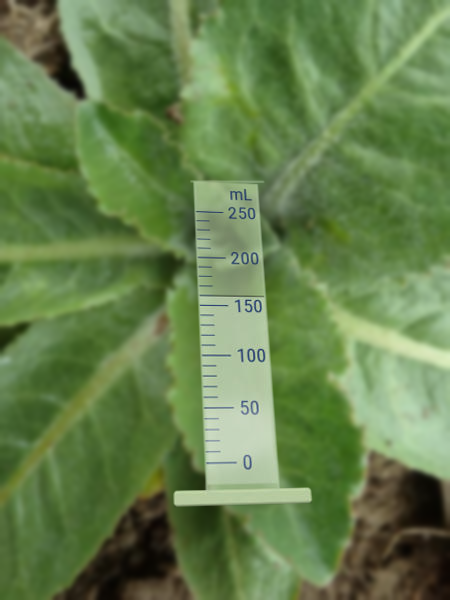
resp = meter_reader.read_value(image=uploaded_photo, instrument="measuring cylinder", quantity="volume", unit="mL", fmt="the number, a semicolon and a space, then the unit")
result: 160; mL
